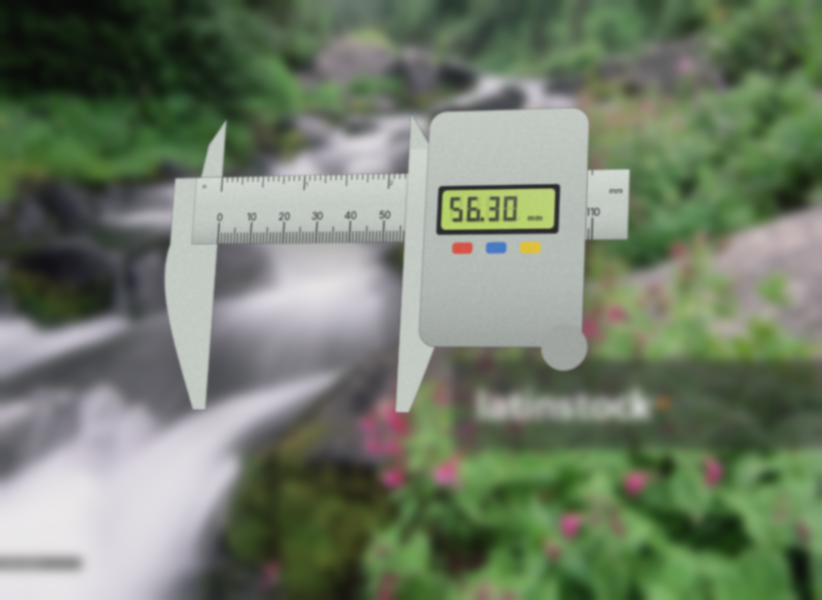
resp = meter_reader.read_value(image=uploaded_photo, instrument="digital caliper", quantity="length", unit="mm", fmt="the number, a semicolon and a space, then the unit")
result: 56.30; mm
